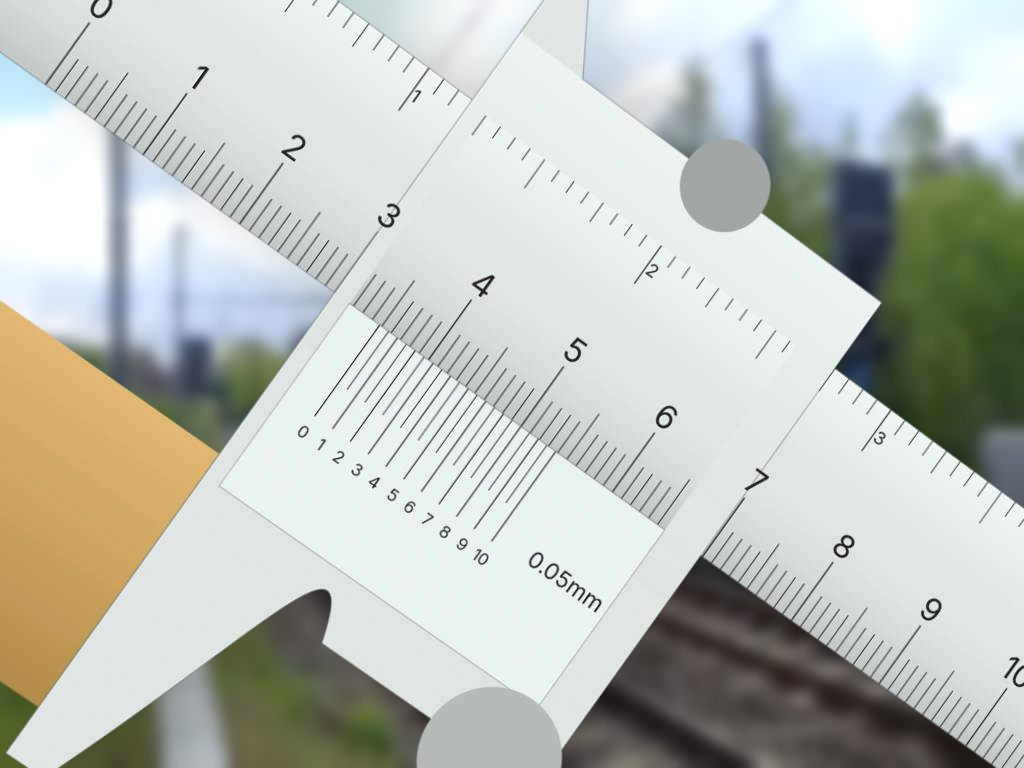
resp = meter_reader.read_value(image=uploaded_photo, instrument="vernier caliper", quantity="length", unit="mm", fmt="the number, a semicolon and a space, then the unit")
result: 34.8; mm
